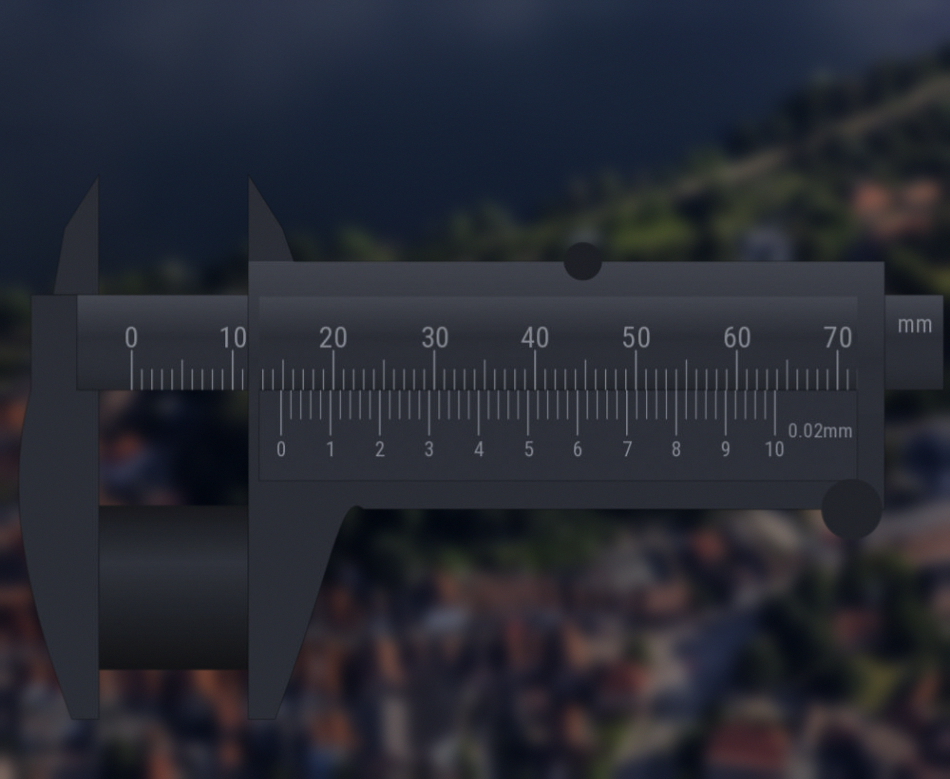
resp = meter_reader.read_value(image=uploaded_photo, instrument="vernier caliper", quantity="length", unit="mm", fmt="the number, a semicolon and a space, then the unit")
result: 14.8; mm
